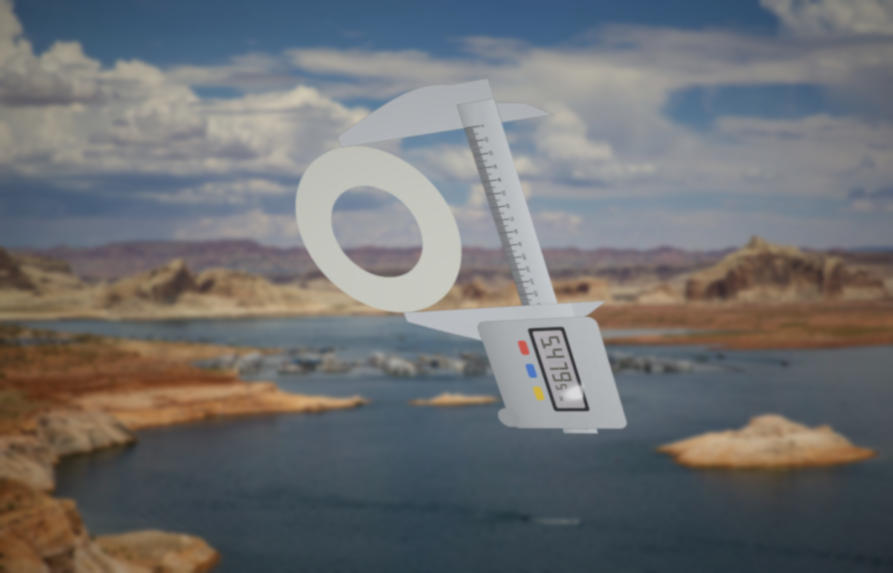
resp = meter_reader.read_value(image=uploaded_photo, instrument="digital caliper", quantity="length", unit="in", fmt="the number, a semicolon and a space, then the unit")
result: 5.4795; in
